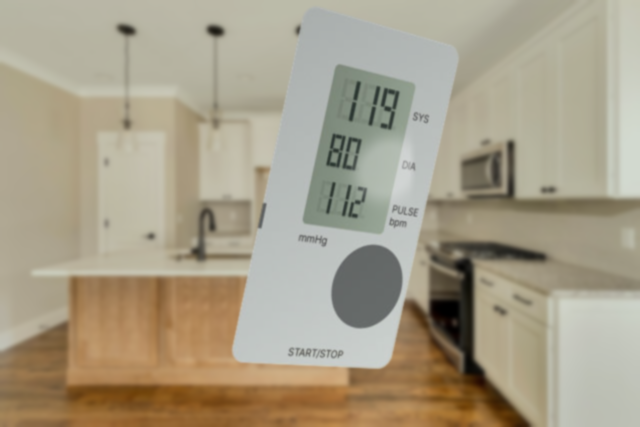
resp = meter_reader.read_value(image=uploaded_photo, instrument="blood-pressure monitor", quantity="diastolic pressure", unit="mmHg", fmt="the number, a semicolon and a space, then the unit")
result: 80; mmHg
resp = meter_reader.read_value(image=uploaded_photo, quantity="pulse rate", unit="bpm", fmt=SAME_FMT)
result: 112; bpm
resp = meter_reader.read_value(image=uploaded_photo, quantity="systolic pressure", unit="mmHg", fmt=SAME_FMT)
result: 119; mmHg
